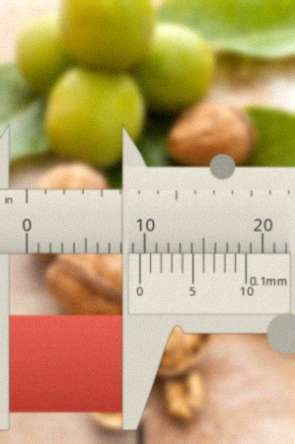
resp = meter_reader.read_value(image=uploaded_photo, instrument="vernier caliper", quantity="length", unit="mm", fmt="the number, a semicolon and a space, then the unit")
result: 9.6; mm
